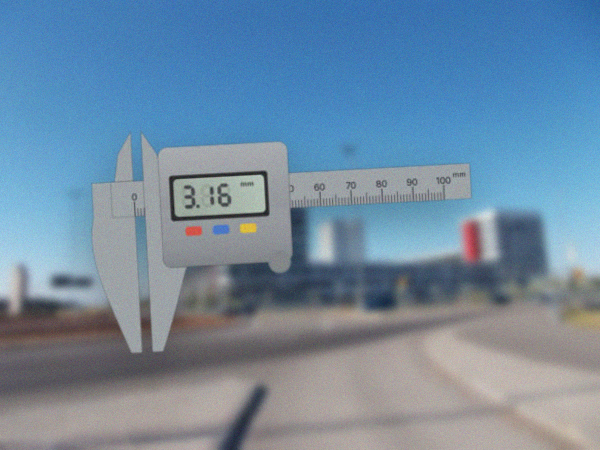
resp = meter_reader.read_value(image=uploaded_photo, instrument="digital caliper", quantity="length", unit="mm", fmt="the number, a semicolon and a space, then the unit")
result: 3.16; mm
